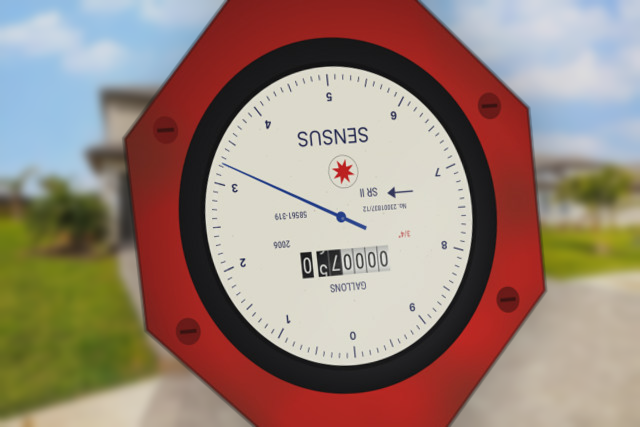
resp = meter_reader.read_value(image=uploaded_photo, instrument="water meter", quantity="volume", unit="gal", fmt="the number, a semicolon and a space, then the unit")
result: 753.2; gal
